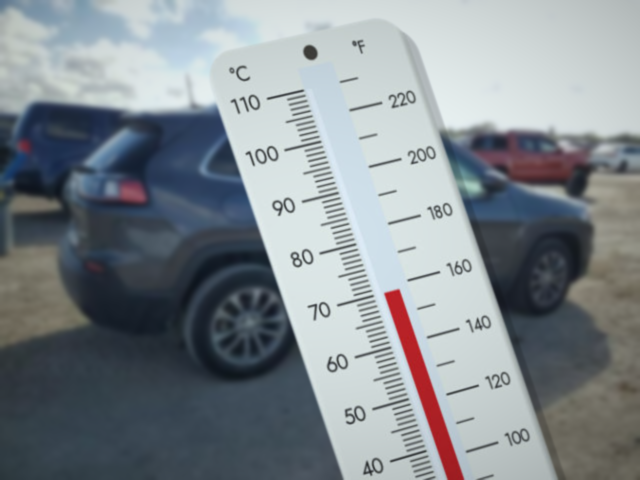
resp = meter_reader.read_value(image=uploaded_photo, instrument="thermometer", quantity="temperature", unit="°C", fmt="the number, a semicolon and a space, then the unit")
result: 70; °C
